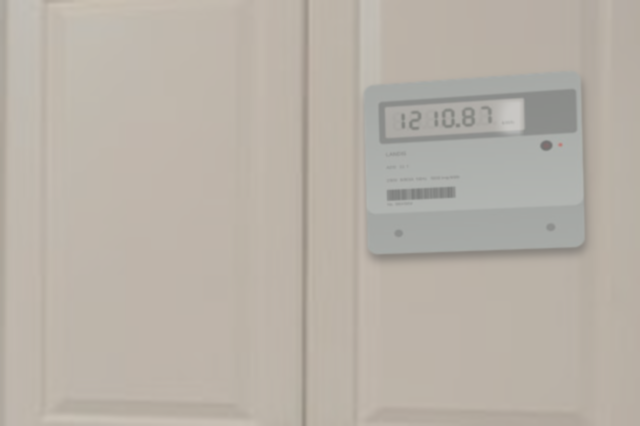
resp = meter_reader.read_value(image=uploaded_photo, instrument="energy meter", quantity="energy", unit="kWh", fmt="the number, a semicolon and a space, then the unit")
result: 1210.87; kWh
